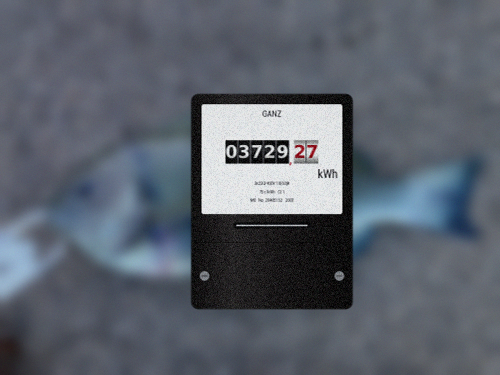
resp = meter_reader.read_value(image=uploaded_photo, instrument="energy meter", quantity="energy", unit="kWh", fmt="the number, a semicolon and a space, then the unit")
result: 3729.27; kWh
